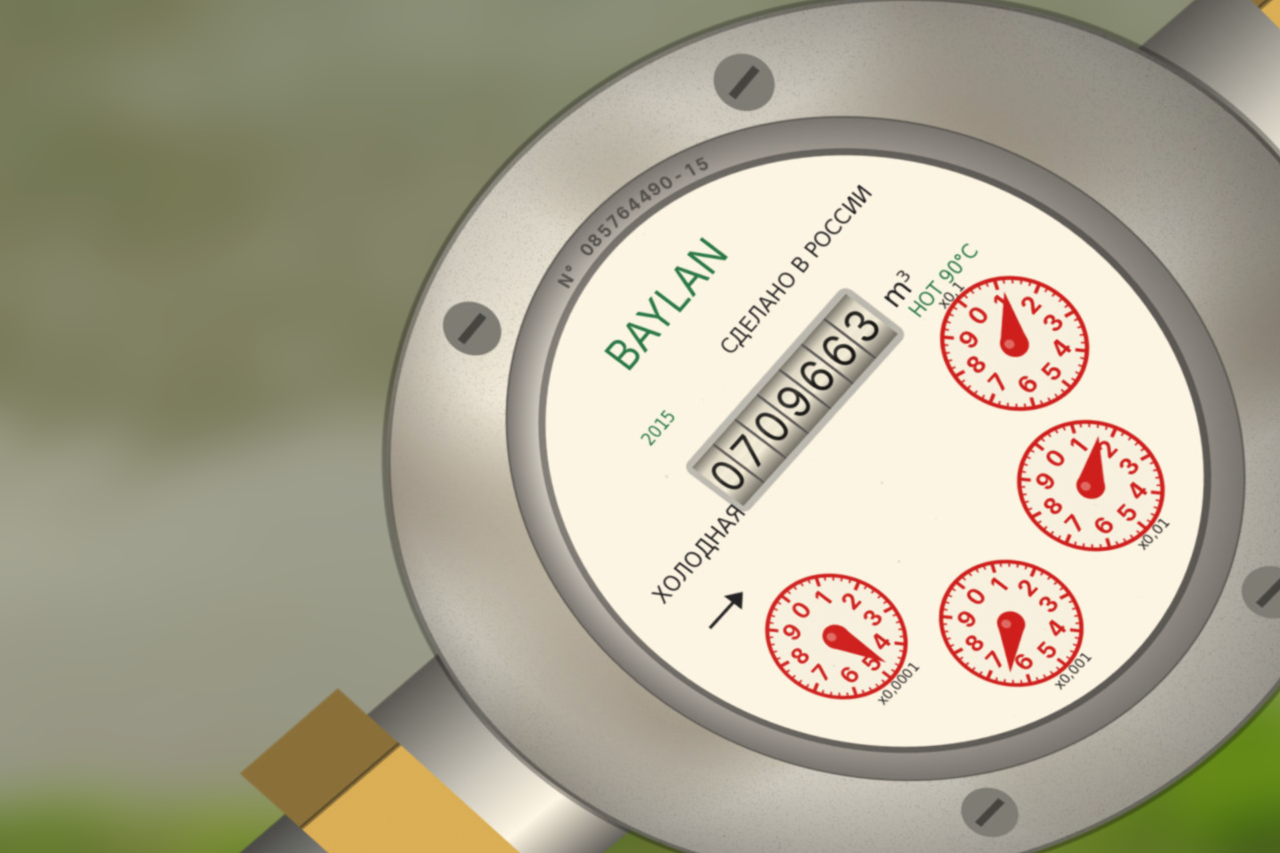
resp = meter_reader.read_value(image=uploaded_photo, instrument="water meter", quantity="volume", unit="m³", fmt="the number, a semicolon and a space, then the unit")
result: 709663.1164; m³
